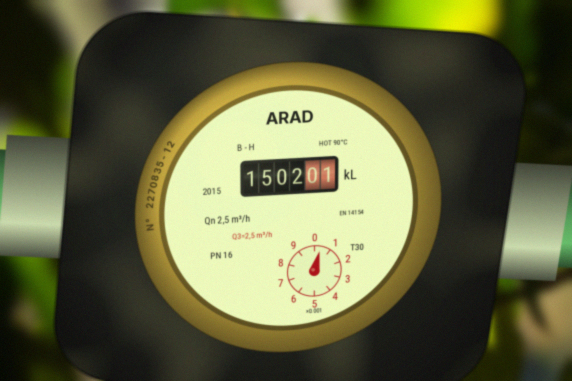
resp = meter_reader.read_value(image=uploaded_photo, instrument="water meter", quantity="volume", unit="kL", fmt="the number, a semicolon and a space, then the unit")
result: 1502.010; kL
